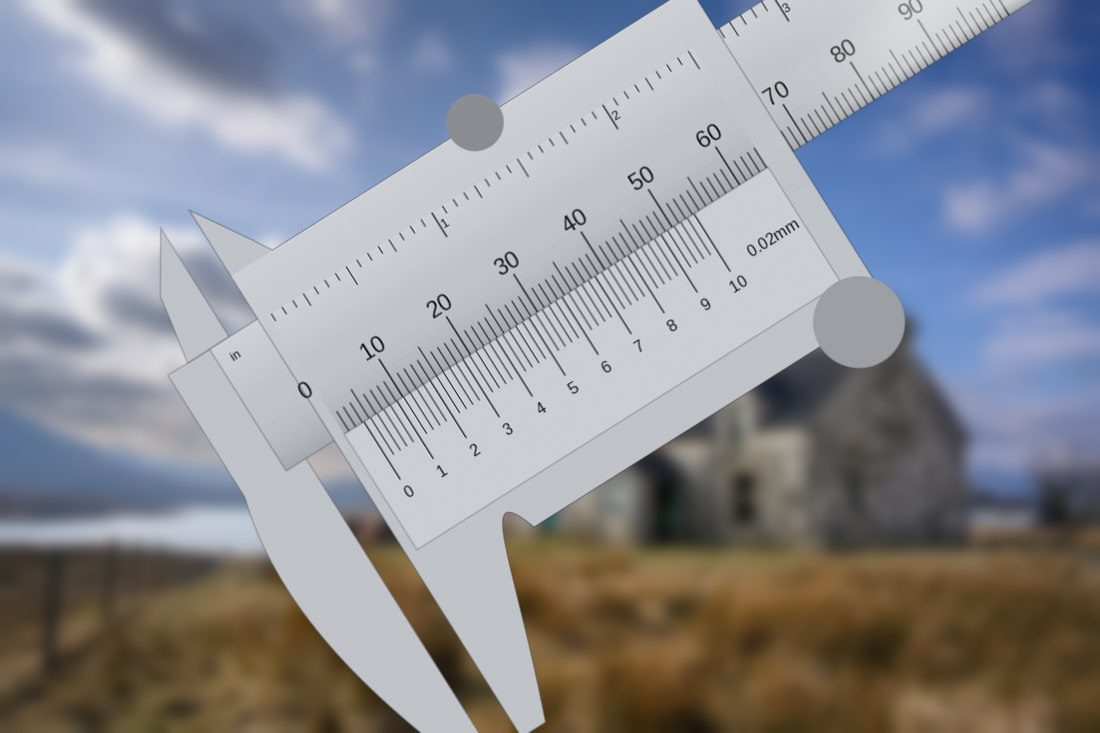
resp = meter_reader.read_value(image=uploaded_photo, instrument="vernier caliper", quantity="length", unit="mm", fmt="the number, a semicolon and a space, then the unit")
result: 4.2; mm
